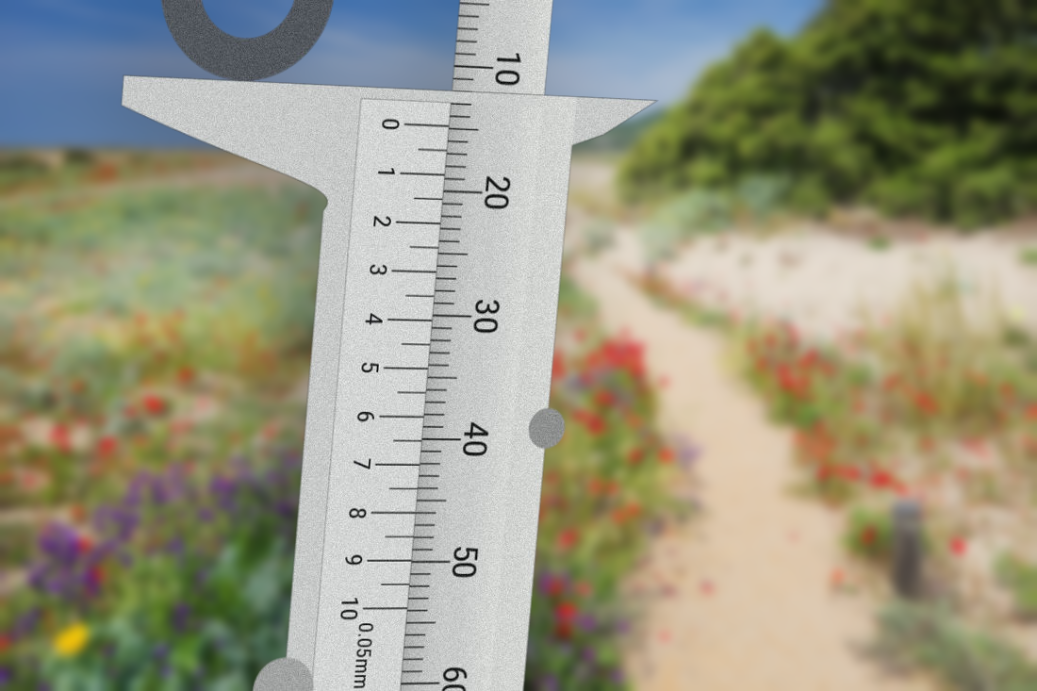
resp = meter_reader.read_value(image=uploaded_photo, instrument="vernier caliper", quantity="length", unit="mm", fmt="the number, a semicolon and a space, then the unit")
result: 14.8; mm
